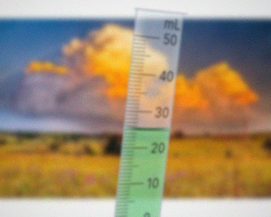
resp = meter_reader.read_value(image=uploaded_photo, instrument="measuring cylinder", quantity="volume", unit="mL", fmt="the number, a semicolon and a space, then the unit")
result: 25; mL
